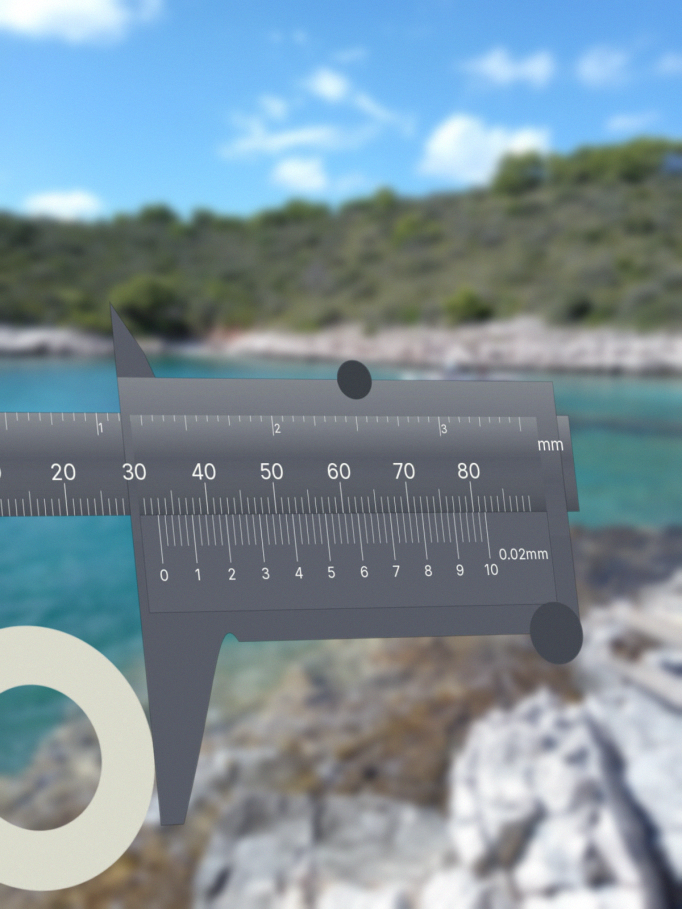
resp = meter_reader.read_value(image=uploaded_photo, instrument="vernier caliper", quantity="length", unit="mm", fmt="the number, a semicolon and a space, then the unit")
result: 32.8; mm
